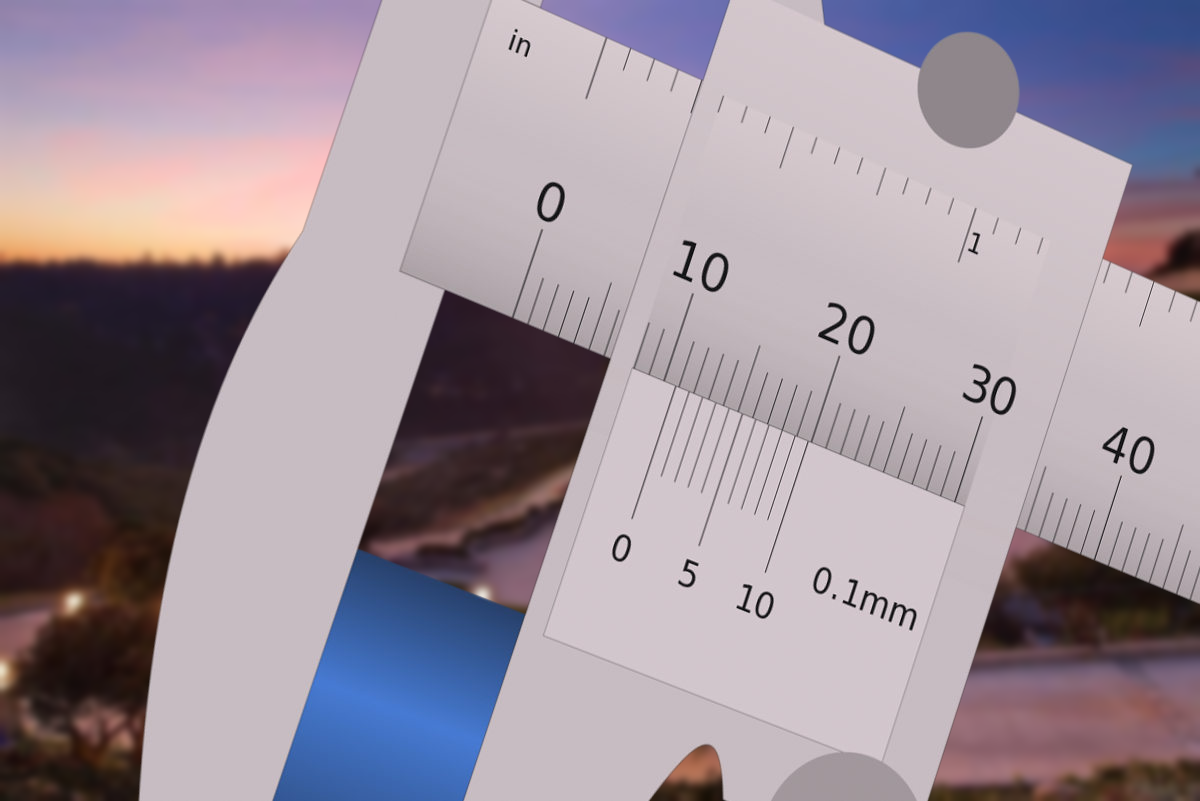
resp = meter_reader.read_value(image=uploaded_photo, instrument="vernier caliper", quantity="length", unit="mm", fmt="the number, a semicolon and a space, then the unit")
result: 10.8; mm
